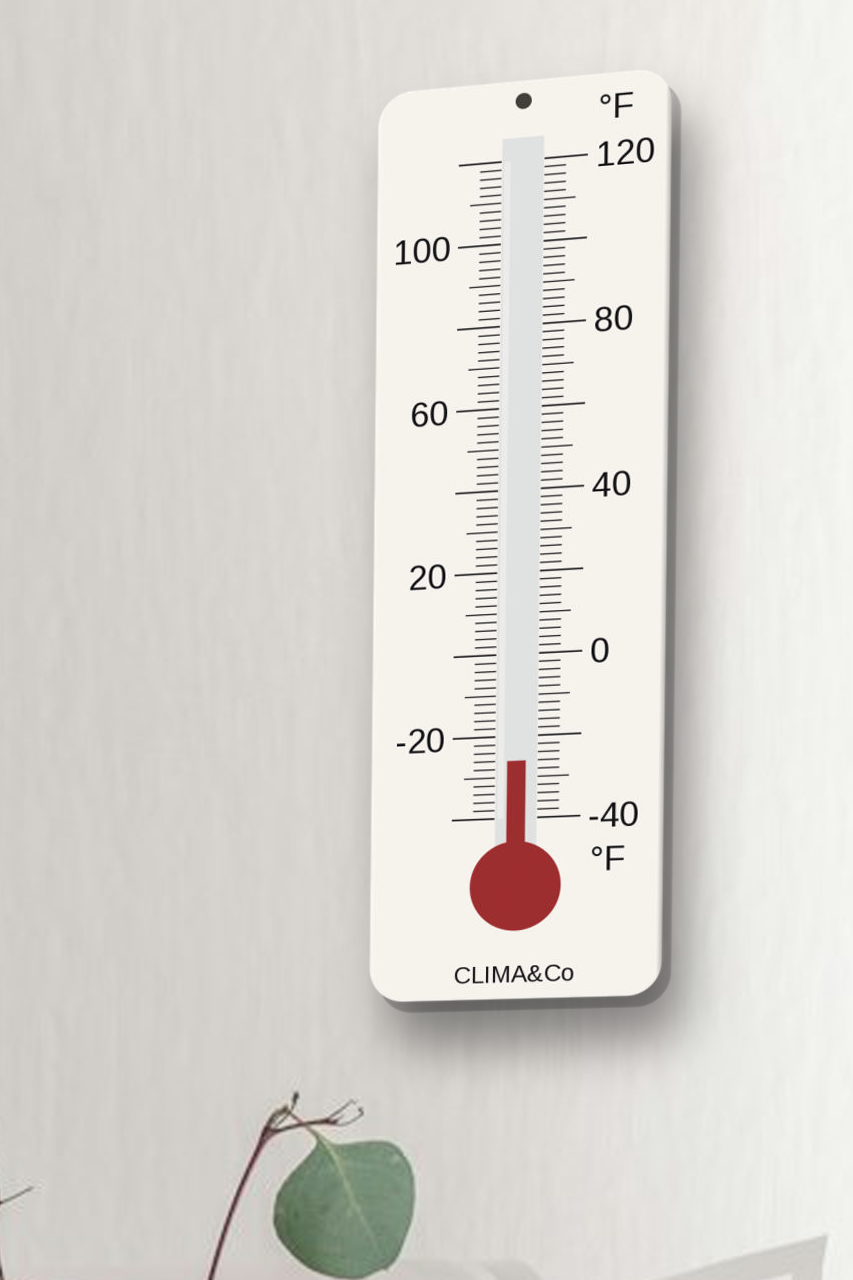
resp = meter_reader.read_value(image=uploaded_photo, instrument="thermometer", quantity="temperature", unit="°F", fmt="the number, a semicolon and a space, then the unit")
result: -26; °F
